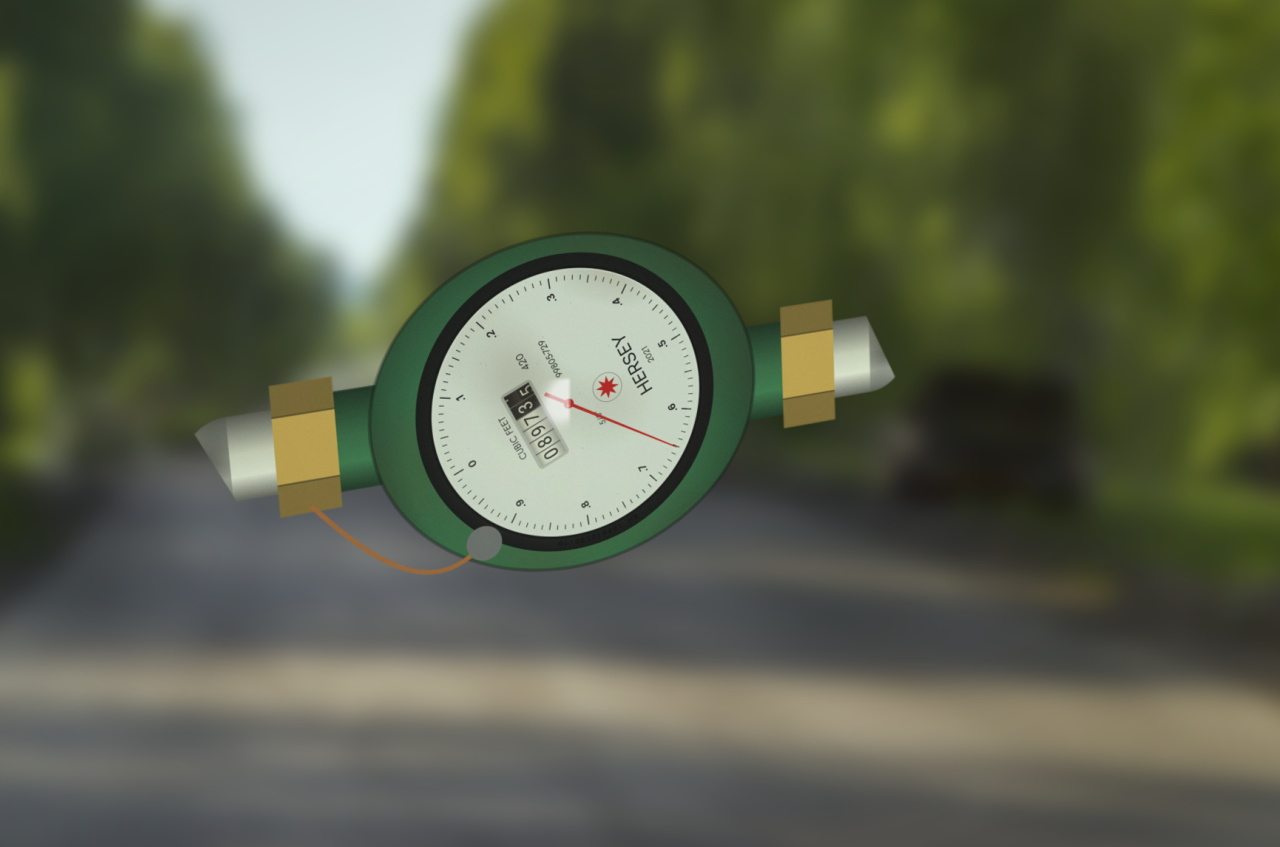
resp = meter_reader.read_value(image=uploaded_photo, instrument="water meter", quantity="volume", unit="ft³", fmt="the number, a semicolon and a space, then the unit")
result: 89734.65; ft³
